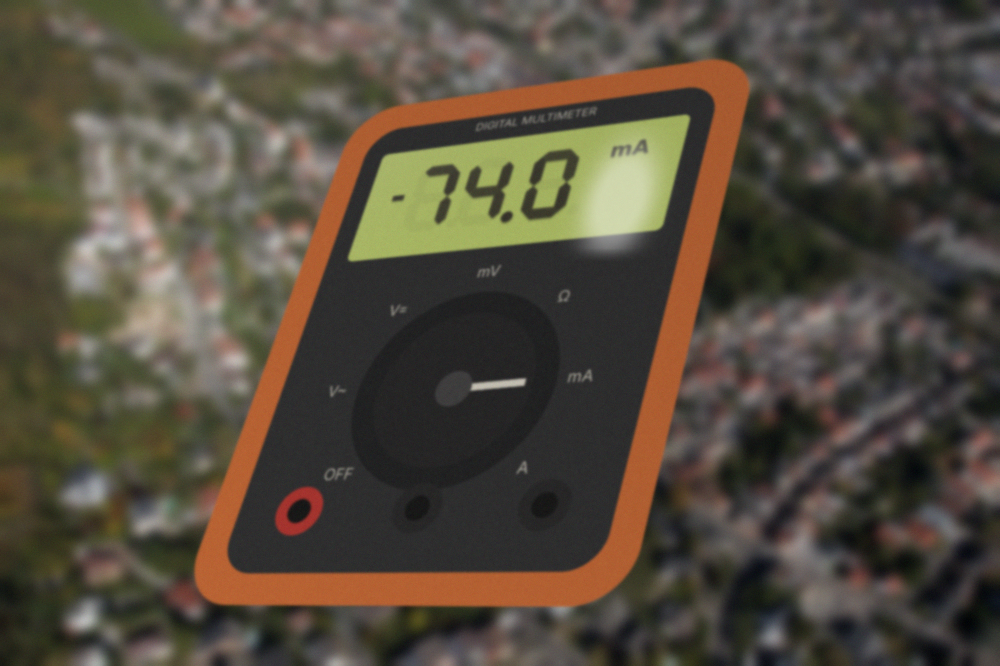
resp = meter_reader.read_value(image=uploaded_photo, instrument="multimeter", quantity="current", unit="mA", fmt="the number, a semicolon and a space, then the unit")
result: -74.0; mA
